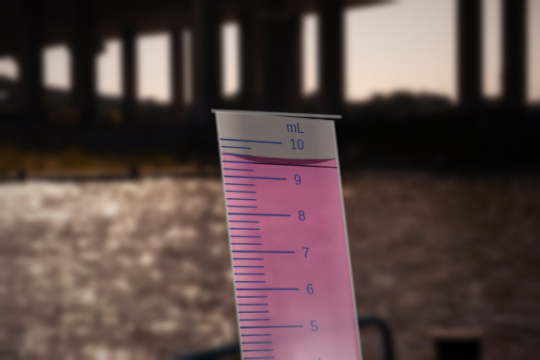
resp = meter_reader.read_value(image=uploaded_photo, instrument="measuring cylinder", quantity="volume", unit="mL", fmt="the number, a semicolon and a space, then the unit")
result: 9.4; mL
